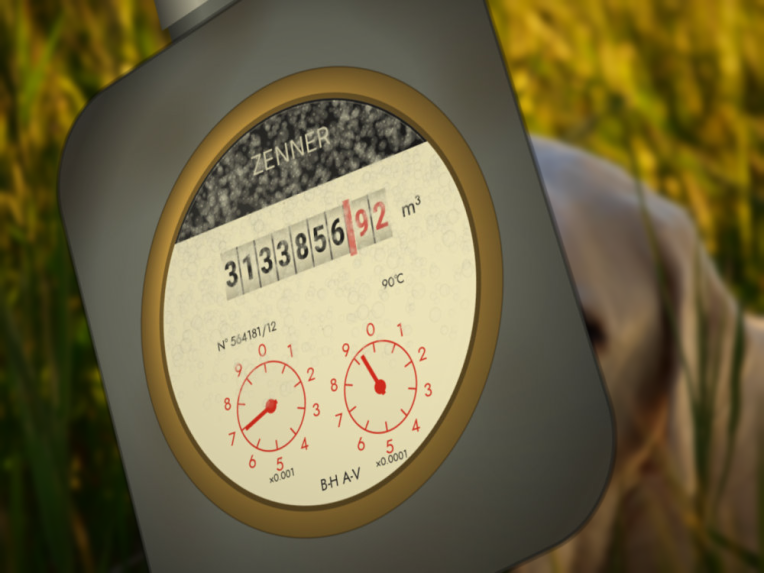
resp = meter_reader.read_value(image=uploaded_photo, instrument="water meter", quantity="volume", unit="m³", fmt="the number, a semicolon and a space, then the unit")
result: 3133856.9269; m³
